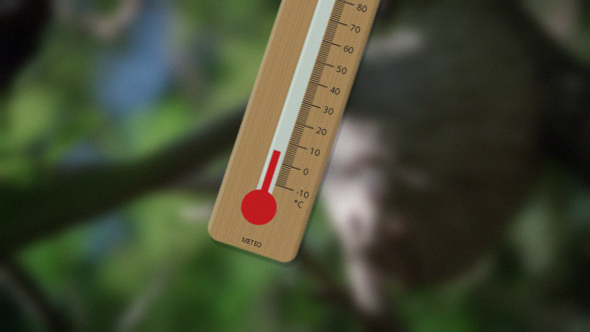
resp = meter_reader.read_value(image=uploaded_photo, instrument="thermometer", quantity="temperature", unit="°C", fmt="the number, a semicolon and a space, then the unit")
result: 5; °C
